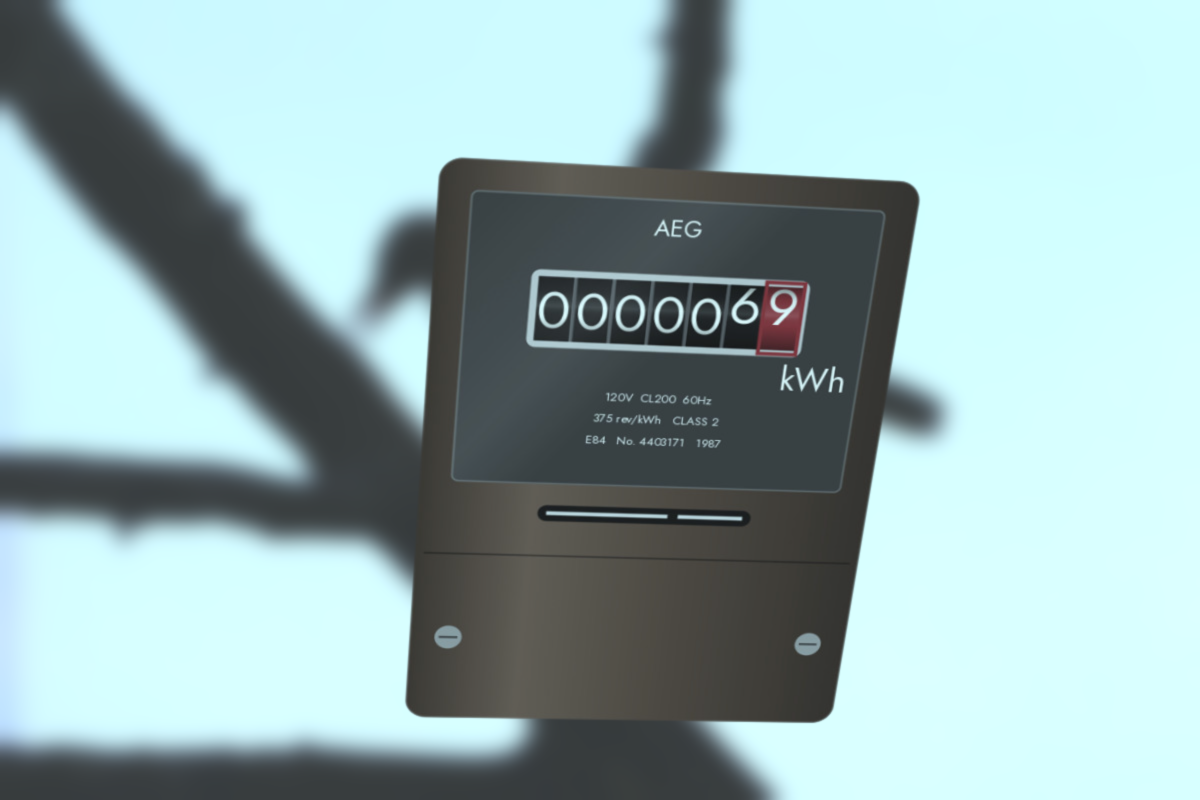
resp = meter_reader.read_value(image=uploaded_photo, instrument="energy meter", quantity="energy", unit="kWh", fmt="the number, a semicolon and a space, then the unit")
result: 6.9; kWh
